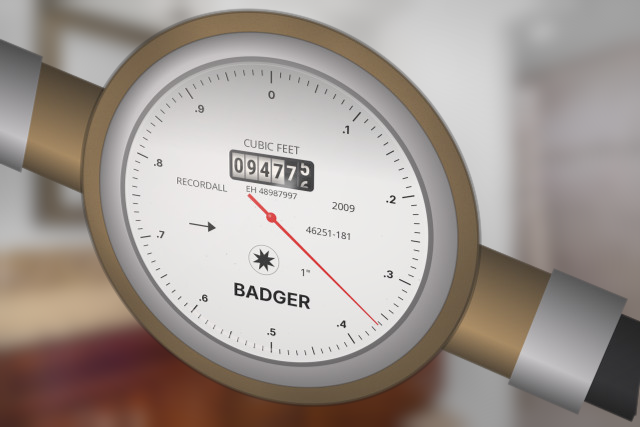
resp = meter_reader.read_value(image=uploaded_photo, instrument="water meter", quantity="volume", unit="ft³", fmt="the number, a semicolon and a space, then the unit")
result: 94775.36; ft³
